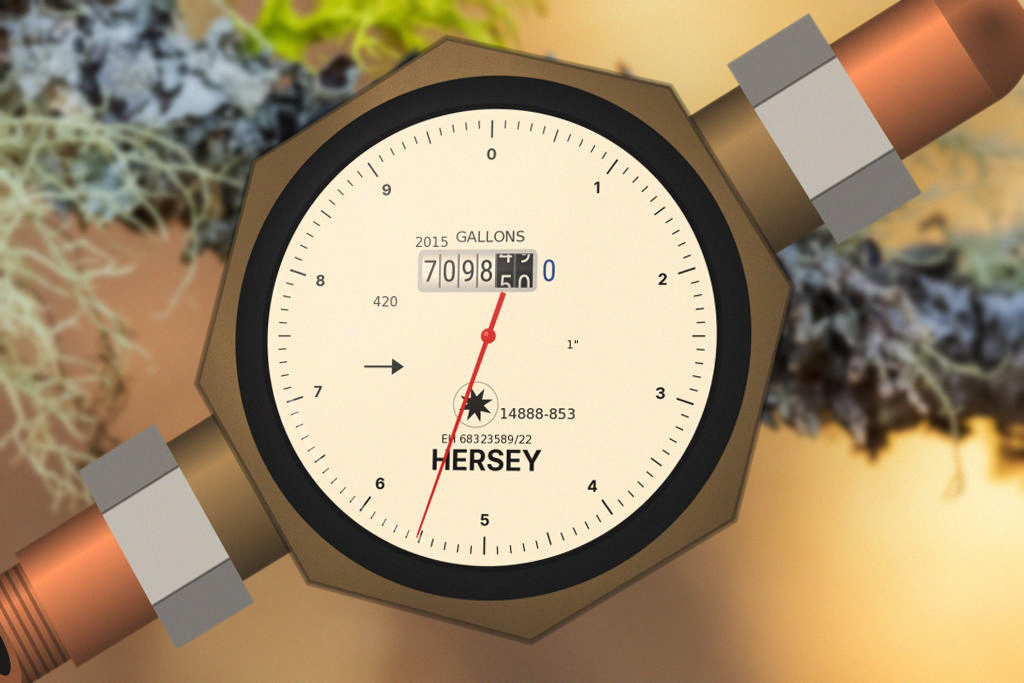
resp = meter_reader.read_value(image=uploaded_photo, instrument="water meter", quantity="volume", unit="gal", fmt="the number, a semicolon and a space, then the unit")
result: 7098495.5; gal
